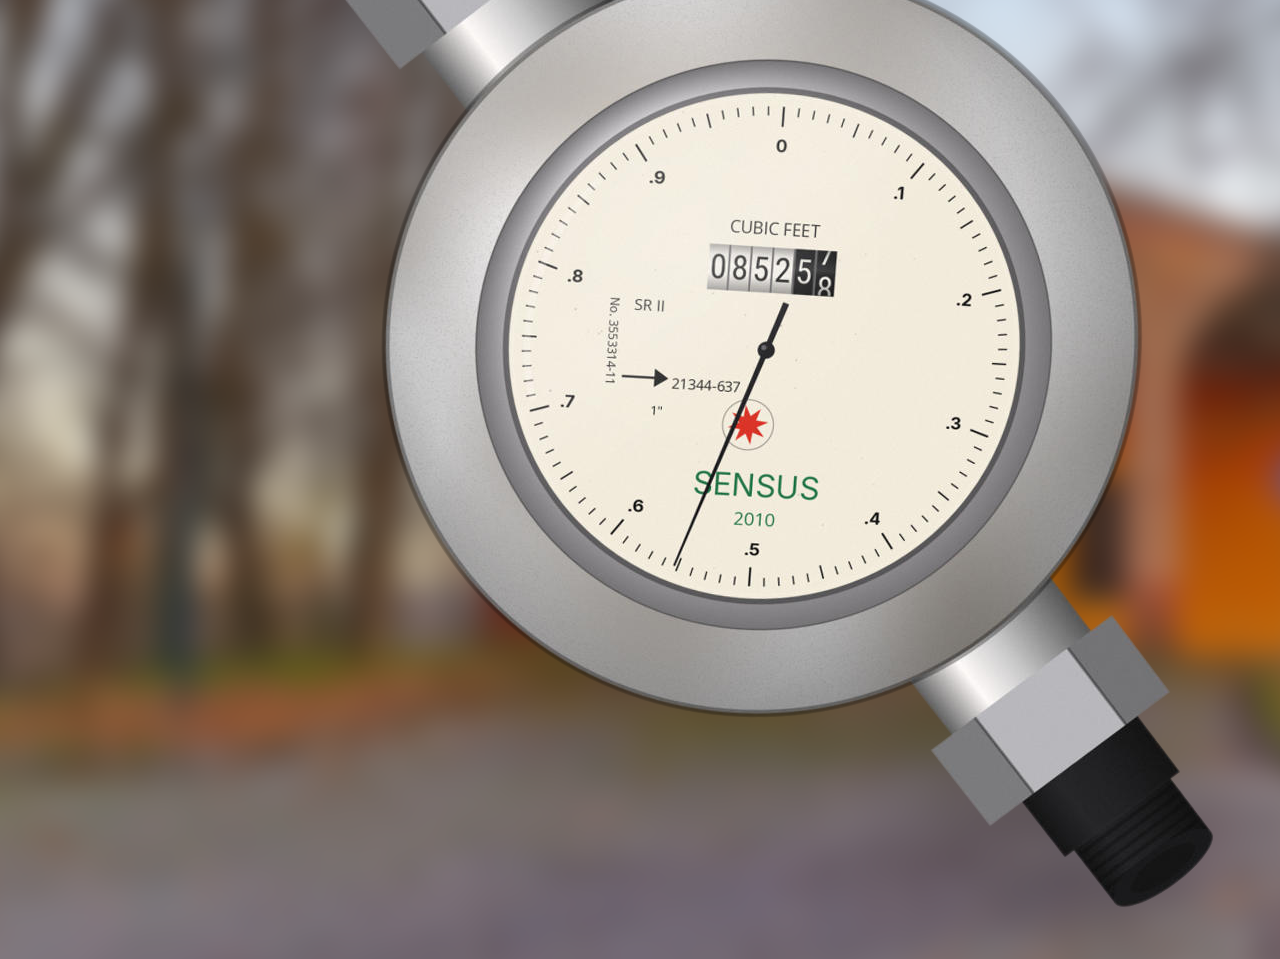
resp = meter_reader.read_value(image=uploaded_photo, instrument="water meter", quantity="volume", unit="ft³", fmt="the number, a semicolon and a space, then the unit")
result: 85257.55; ft³
